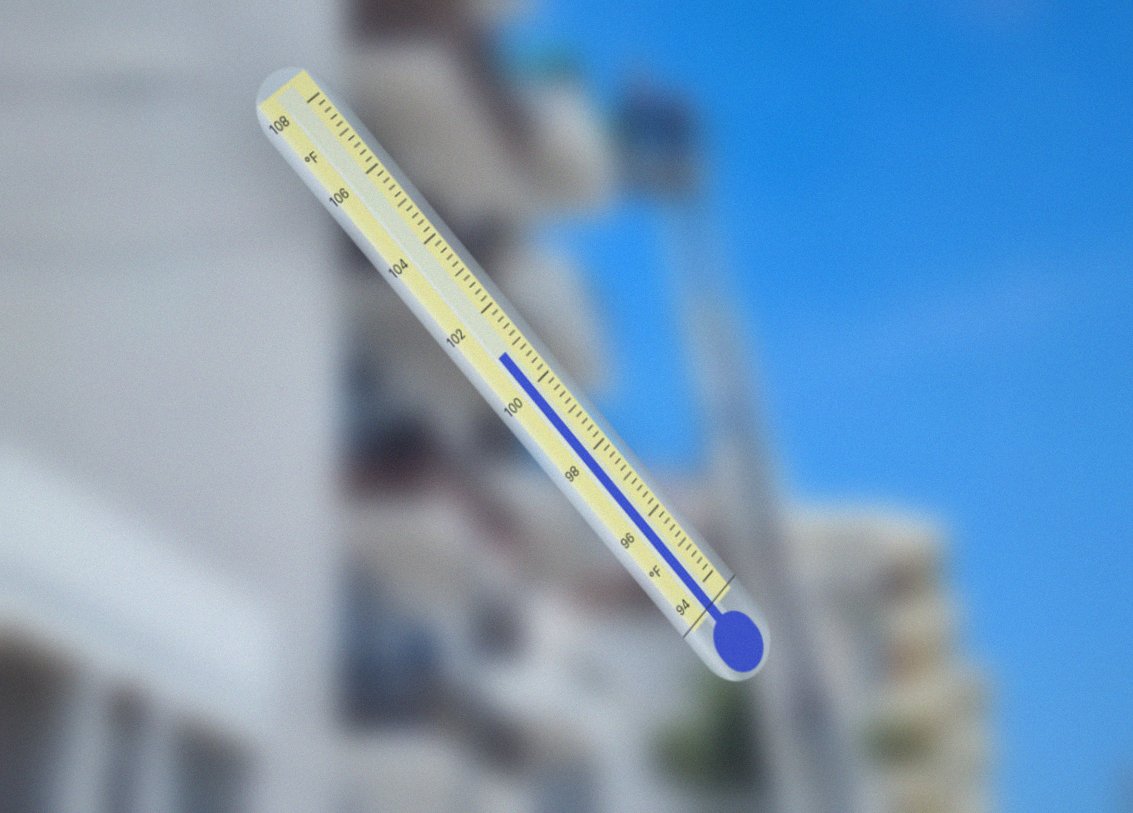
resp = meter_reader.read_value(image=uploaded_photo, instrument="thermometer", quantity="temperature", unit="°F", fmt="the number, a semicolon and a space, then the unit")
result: 101; °F
